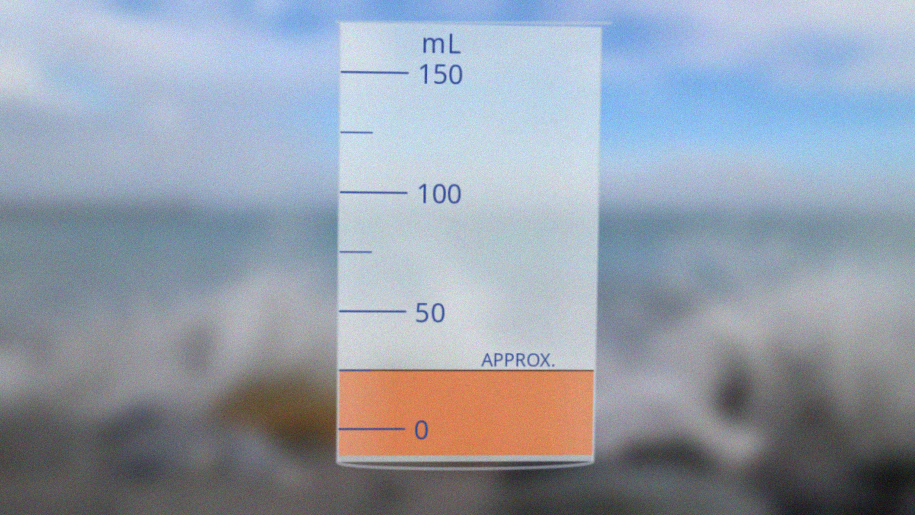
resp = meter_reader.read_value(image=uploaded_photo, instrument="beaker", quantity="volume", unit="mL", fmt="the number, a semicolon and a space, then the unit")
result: 25; mL
